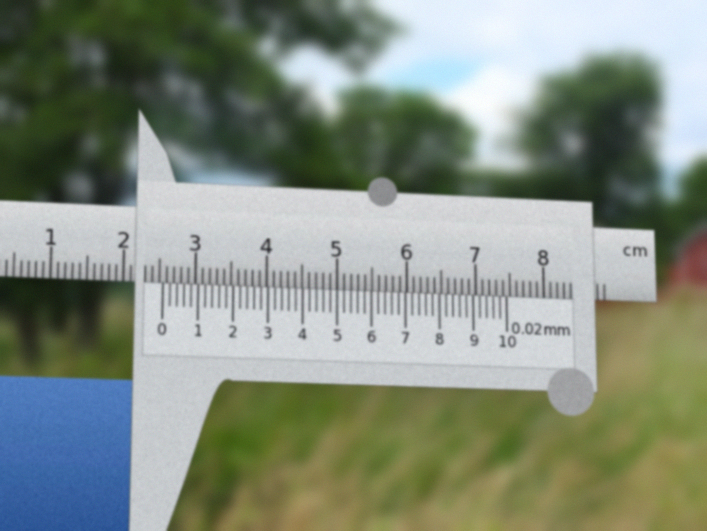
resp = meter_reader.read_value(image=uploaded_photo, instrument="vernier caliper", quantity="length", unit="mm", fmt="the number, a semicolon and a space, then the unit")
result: 25.5; mm
